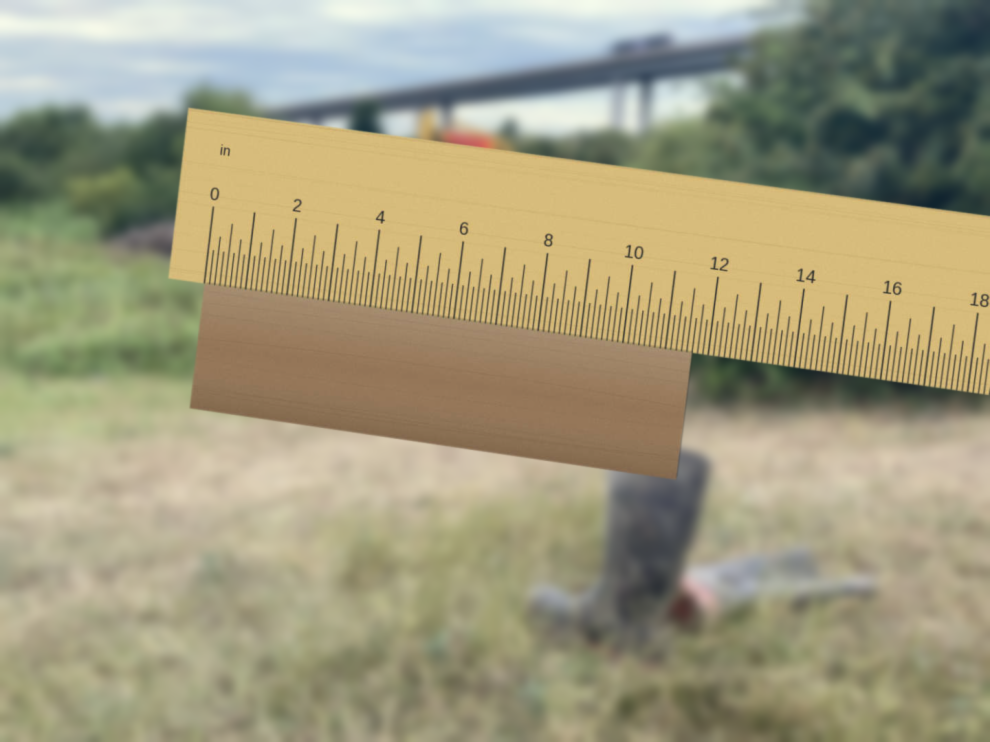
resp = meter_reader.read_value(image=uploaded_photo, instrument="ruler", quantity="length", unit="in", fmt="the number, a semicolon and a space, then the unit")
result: 11.625; in
